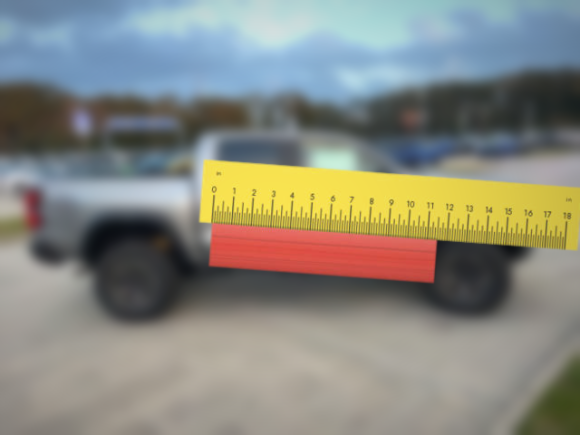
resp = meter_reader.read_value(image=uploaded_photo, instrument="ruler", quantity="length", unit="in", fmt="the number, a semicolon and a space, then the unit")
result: 11.5; in
